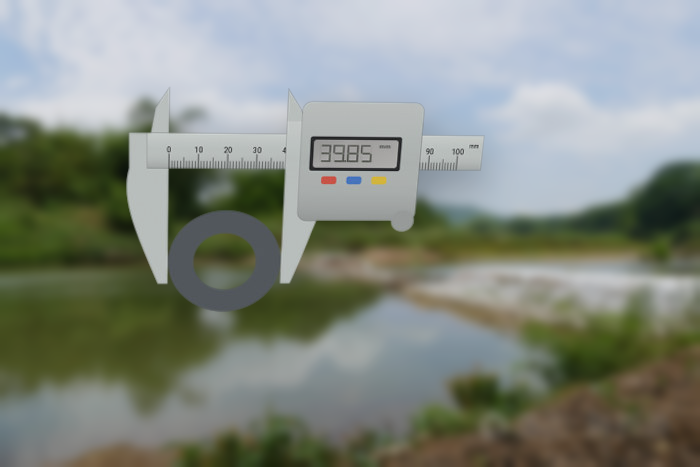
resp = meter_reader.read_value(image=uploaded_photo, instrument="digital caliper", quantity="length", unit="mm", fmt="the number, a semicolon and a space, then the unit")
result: 39.85; mm
